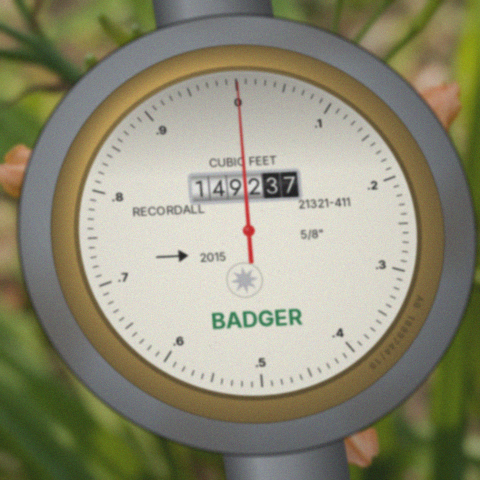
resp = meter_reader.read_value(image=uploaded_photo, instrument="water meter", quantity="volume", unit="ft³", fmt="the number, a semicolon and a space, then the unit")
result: 149237.00; ft³
